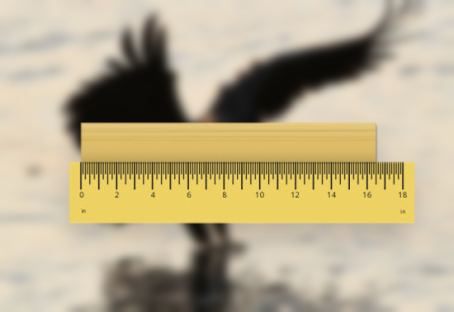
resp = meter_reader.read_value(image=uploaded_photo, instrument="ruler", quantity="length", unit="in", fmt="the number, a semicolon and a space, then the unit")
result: 16.5; in
